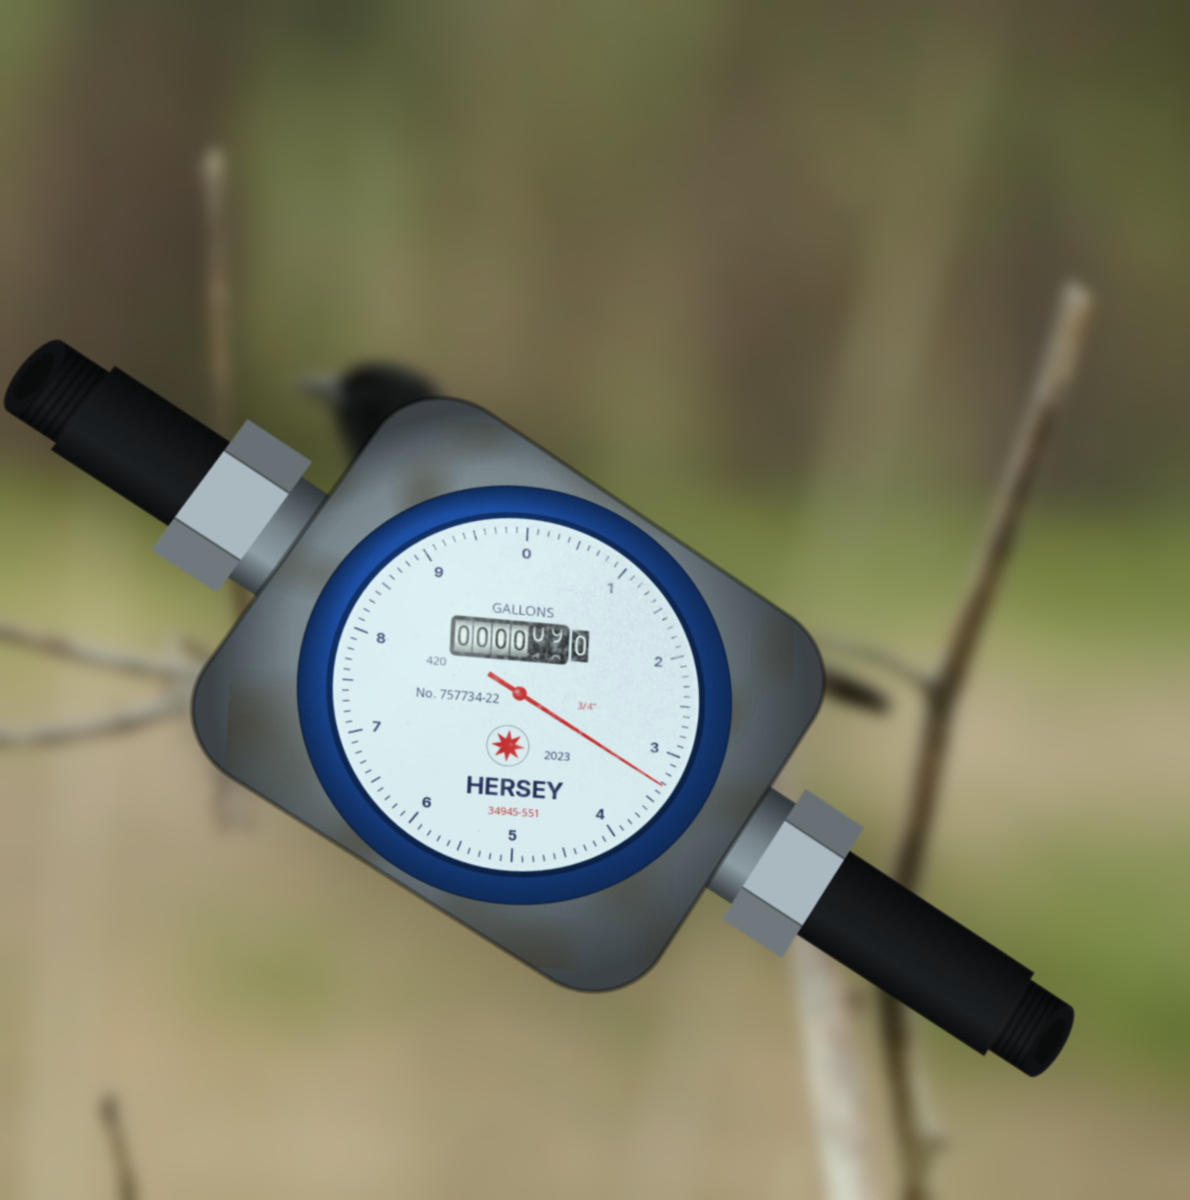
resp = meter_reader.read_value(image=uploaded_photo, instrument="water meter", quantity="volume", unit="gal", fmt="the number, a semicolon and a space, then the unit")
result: 93.3; gal
